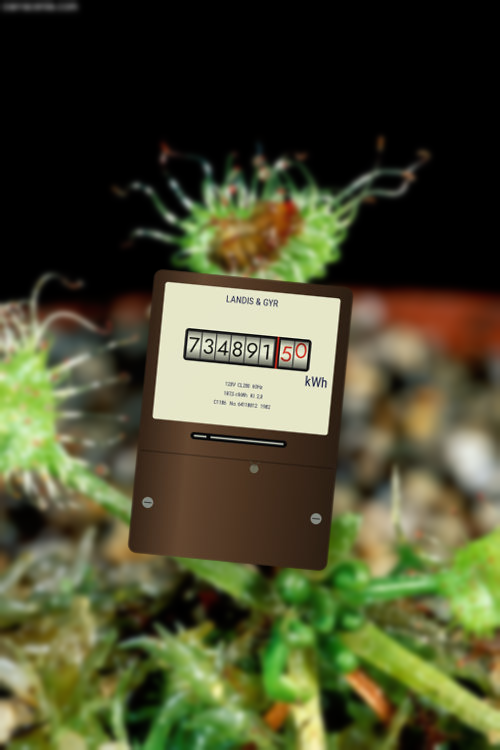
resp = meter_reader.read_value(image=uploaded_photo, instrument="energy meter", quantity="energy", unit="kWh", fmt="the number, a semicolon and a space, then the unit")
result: 734891.50; kWh
